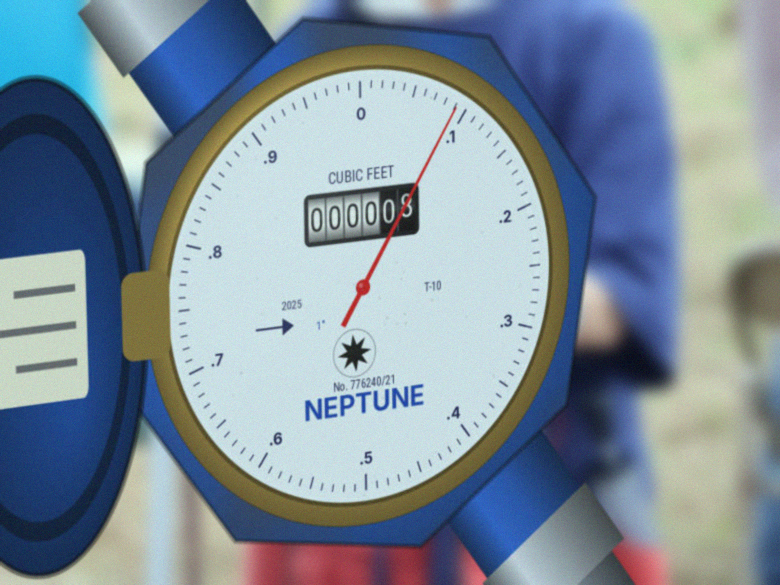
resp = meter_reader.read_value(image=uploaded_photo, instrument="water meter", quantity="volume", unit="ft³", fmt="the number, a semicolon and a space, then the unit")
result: 8.09; ft³
